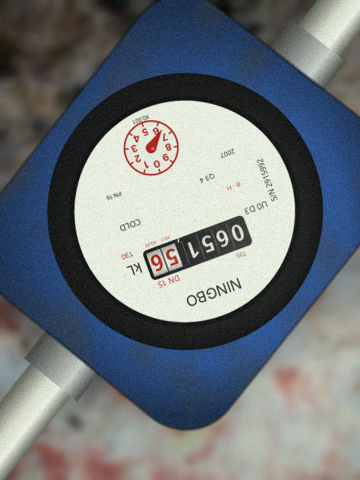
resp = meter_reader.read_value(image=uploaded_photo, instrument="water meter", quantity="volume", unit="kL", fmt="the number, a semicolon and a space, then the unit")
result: 651.566; kL
